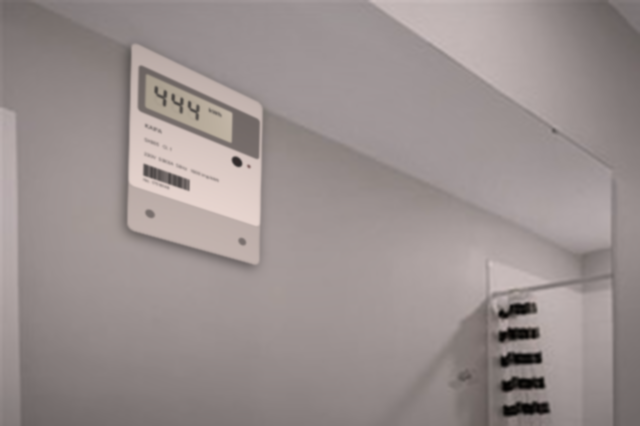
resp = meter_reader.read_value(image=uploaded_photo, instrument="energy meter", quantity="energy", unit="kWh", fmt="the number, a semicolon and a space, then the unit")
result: 444; kWh
